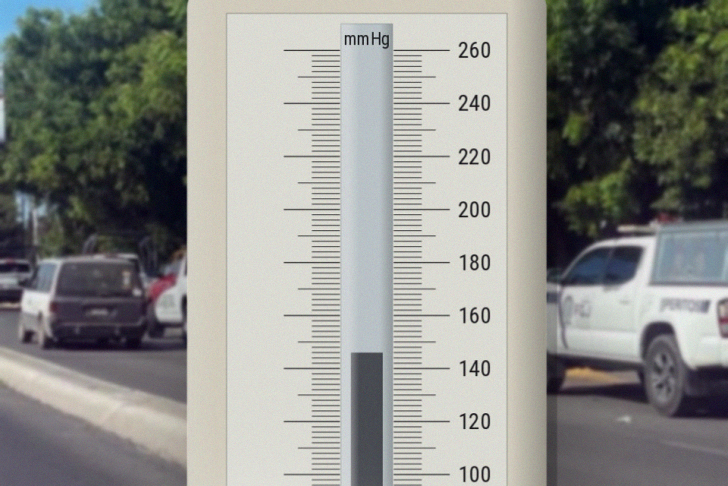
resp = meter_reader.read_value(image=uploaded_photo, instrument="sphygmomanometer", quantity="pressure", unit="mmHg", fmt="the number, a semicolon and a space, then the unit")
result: 146; mmHg
